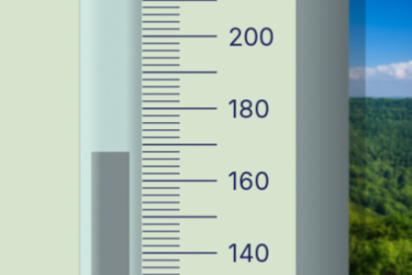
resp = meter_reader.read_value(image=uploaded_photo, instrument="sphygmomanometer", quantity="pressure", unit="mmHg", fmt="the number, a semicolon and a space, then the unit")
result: 168; mmHg
